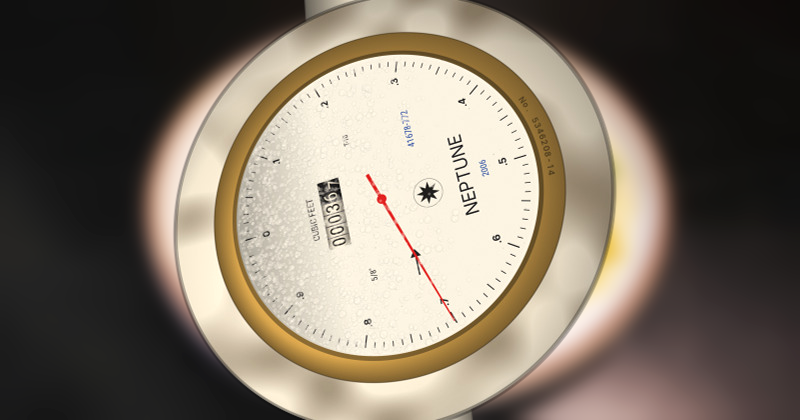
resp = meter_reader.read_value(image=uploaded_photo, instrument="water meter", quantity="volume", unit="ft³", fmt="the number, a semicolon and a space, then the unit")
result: 366.70; ft³
